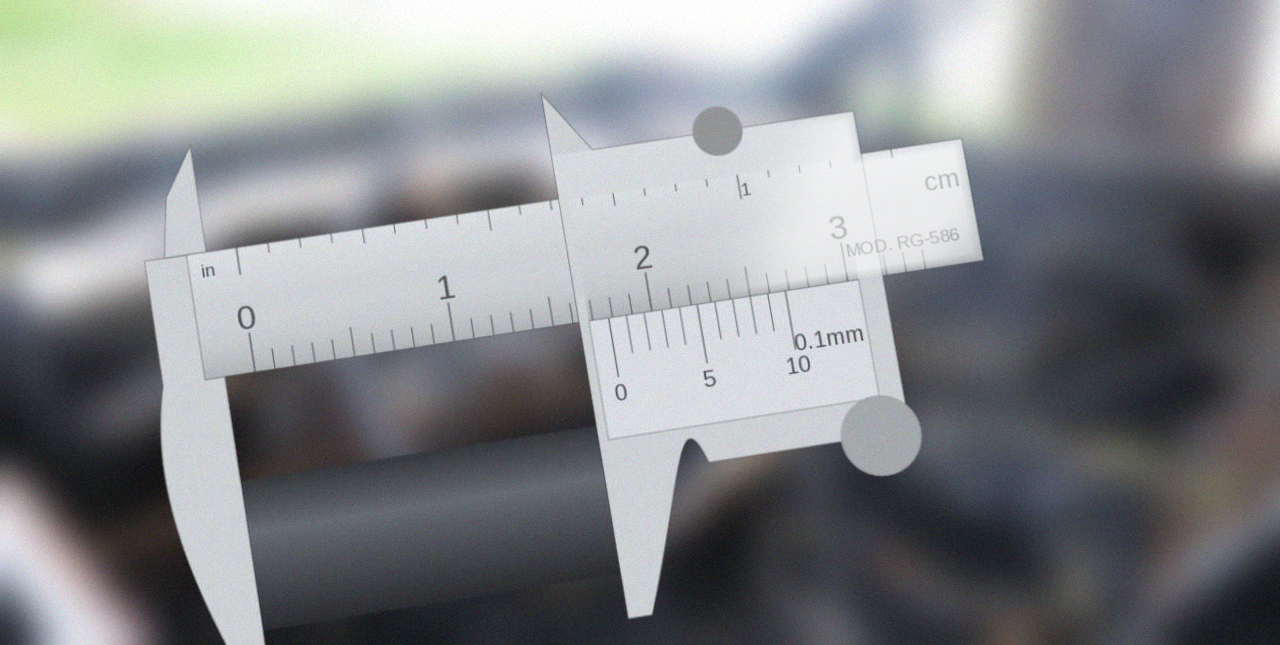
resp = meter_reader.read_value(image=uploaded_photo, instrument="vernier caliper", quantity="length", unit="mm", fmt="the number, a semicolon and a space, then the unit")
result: 17.8; mm
